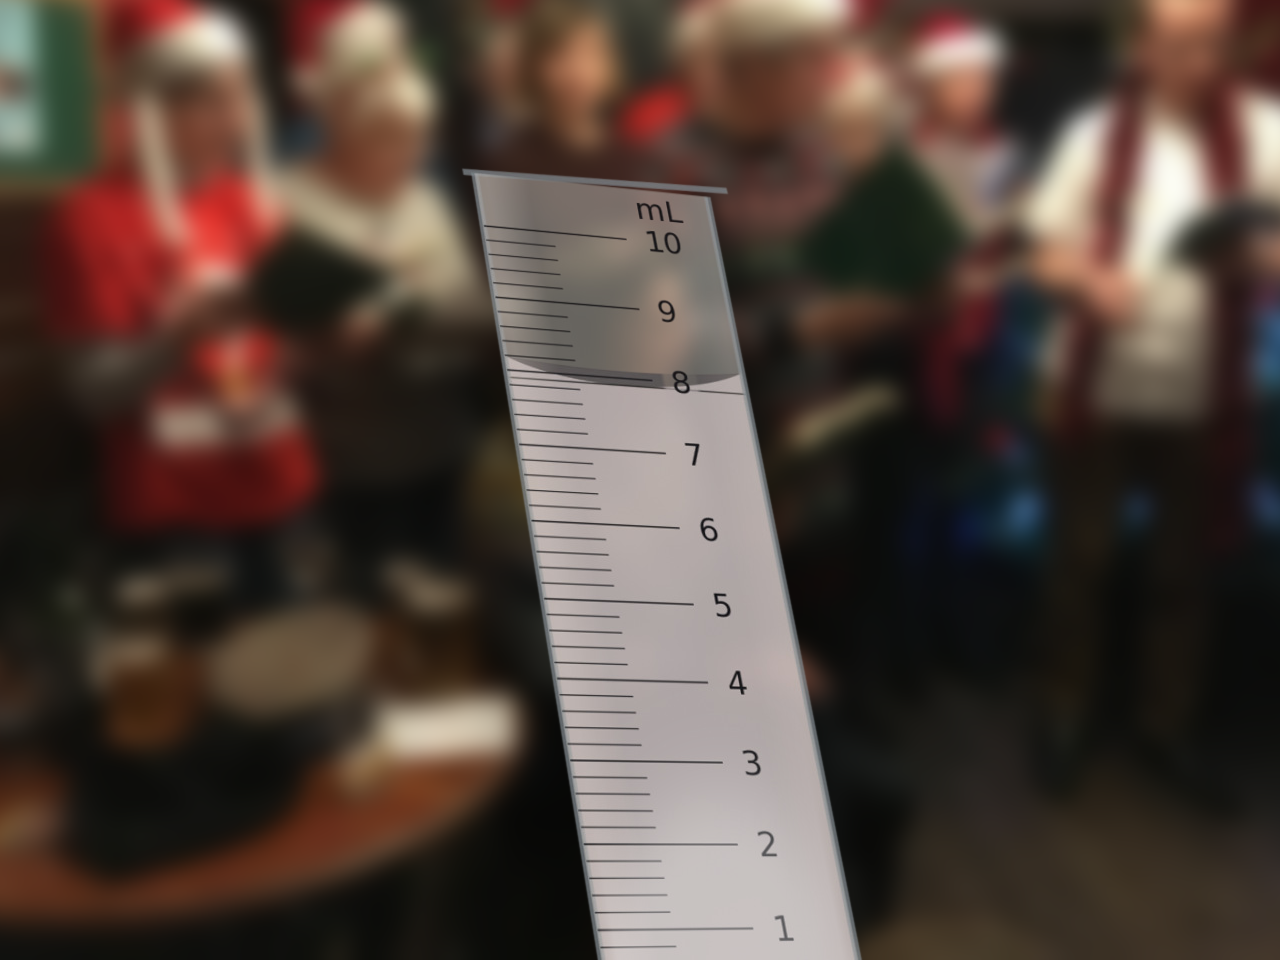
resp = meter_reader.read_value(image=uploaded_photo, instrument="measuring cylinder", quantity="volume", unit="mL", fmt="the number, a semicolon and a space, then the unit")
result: 7.9; mL
